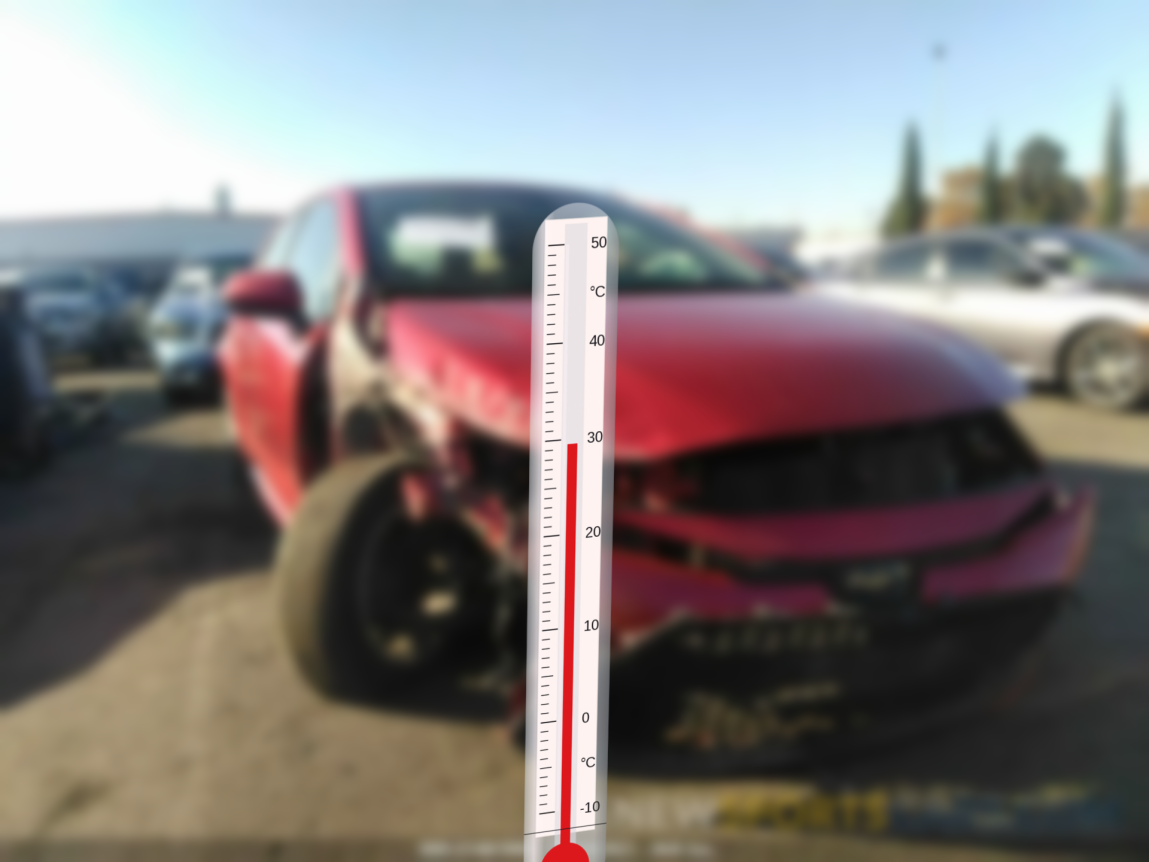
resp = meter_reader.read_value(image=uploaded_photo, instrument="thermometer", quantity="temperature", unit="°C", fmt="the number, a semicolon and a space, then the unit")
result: 29.5; °C
